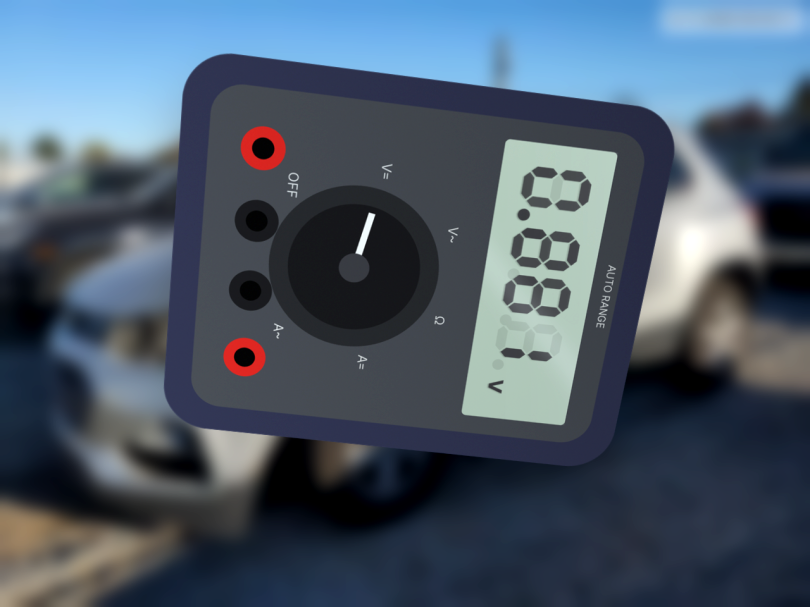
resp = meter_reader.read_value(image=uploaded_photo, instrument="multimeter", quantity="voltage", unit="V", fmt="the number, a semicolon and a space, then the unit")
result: 0.881; V
